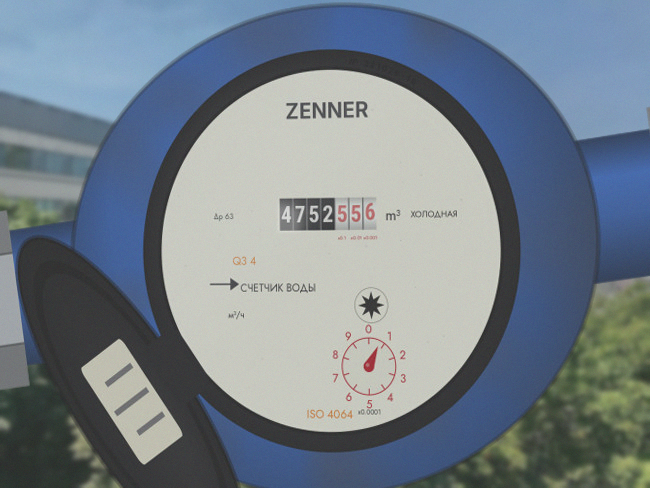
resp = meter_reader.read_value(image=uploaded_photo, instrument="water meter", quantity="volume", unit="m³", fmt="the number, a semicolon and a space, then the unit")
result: 4752.5560; m³
